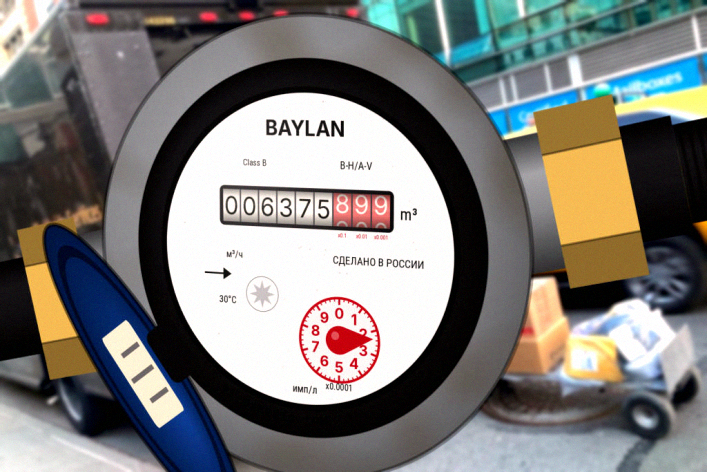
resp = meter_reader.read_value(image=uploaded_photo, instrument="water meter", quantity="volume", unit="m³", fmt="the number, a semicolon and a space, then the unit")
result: 6375.8992; m³
